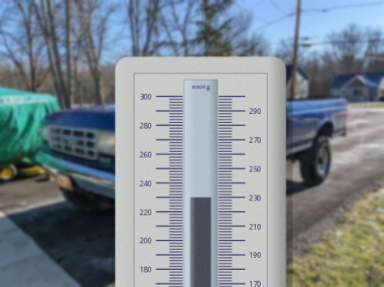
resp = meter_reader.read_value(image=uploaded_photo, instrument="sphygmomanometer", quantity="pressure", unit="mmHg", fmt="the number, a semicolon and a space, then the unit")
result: 230; mmHg
